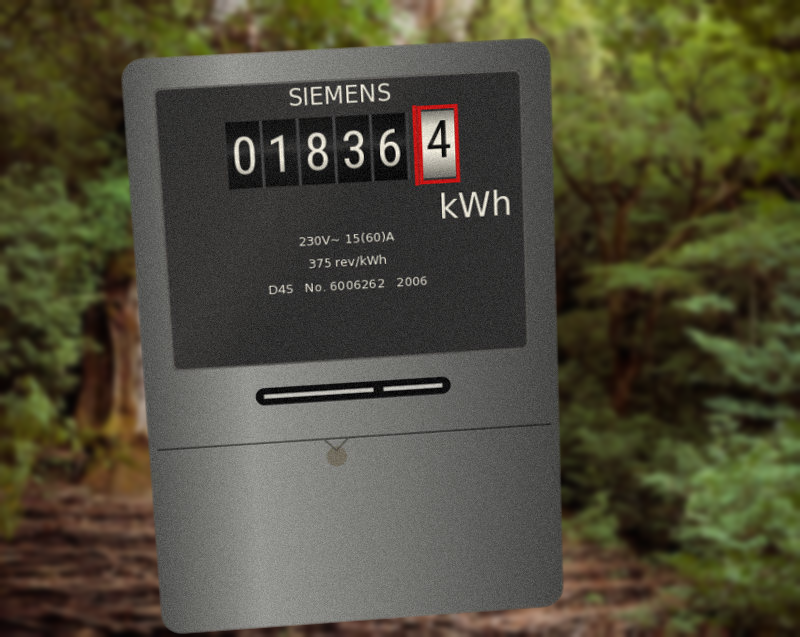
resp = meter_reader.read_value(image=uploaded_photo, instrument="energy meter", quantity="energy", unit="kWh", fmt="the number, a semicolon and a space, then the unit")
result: 1836.4; kWh
